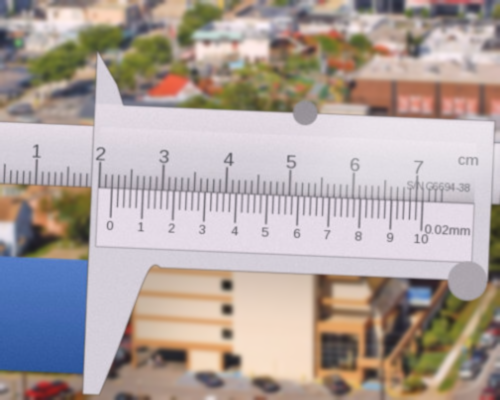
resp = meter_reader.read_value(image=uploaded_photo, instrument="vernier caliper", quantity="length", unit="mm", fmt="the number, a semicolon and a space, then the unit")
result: 22.0; mm
